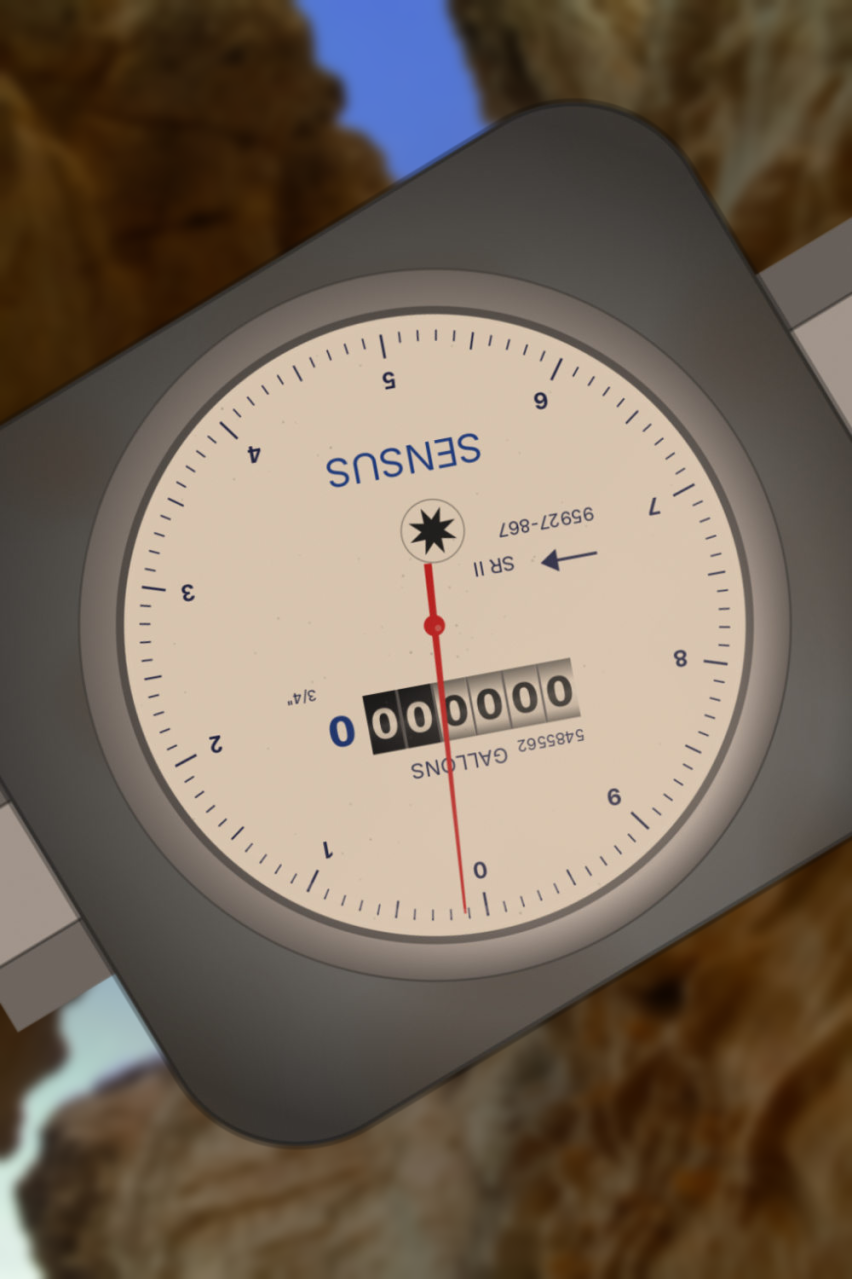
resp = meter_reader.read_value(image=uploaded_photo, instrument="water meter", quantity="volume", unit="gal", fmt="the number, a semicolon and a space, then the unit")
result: 0.1; gal
